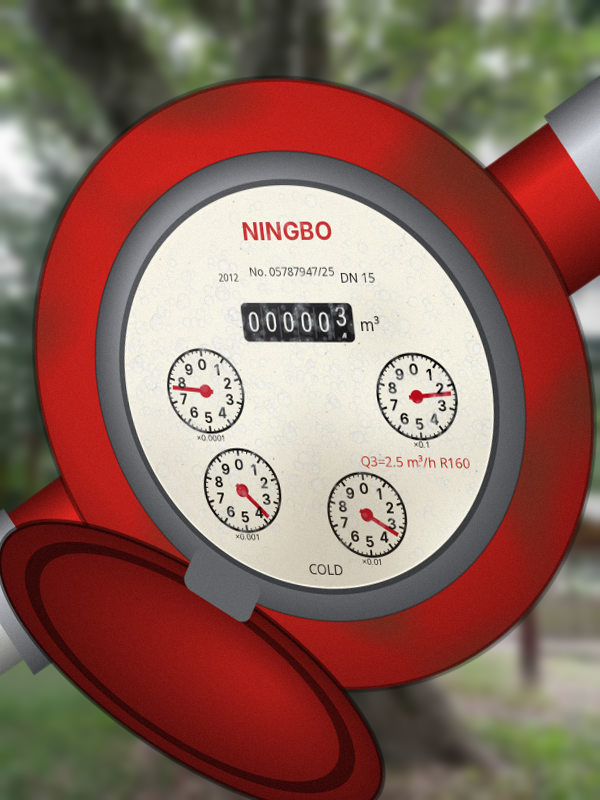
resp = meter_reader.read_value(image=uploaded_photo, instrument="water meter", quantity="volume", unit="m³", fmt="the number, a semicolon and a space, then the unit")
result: 3.2337; m³
